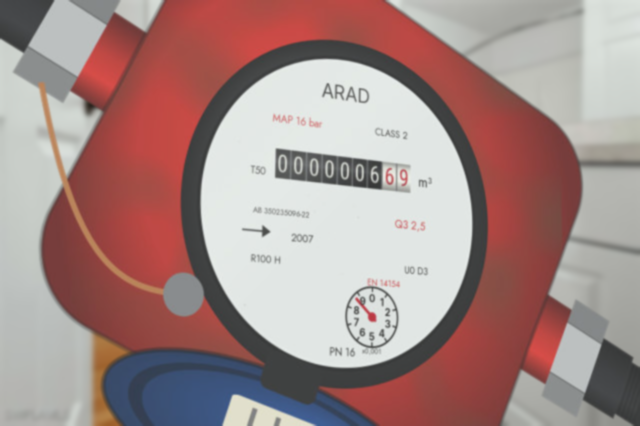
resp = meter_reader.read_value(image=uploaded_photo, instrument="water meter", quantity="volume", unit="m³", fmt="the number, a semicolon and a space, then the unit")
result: 6.698; m³
